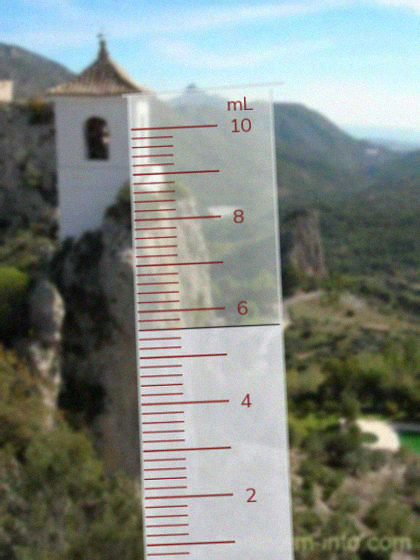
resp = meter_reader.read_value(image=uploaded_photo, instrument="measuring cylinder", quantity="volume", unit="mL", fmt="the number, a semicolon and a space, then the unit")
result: 5.6; mL
